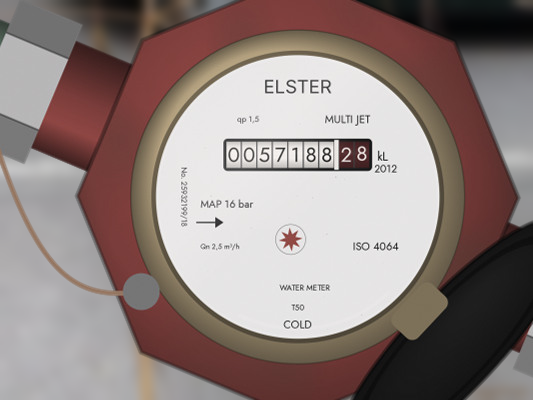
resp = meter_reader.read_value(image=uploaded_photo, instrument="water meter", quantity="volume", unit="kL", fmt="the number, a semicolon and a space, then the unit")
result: 57188.28; kL
